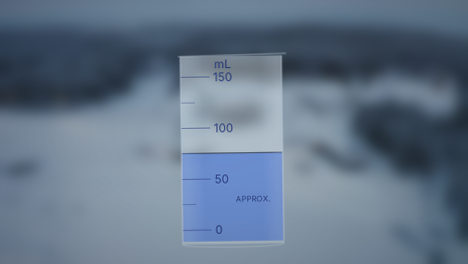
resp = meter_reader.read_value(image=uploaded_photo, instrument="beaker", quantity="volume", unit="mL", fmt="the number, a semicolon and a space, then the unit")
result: 75; mL
